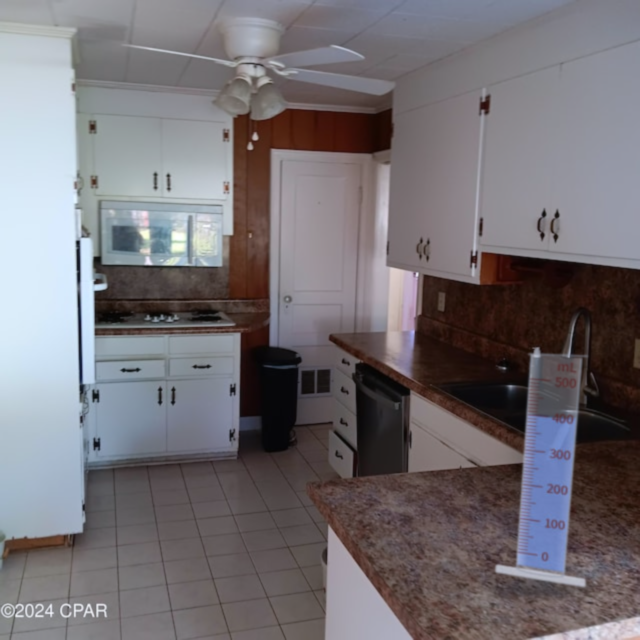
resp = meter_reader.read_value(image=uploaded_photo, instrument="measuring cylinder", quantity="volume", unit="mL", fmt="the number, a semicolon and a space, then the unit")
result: 400; mL
